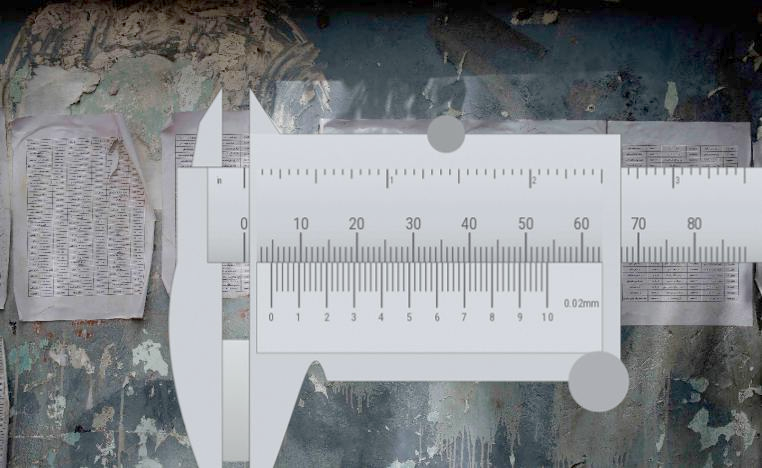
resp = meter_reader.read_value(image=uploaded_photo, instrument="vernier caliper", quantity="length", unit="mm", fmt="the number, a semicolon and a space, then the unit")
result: 4.8; mm
